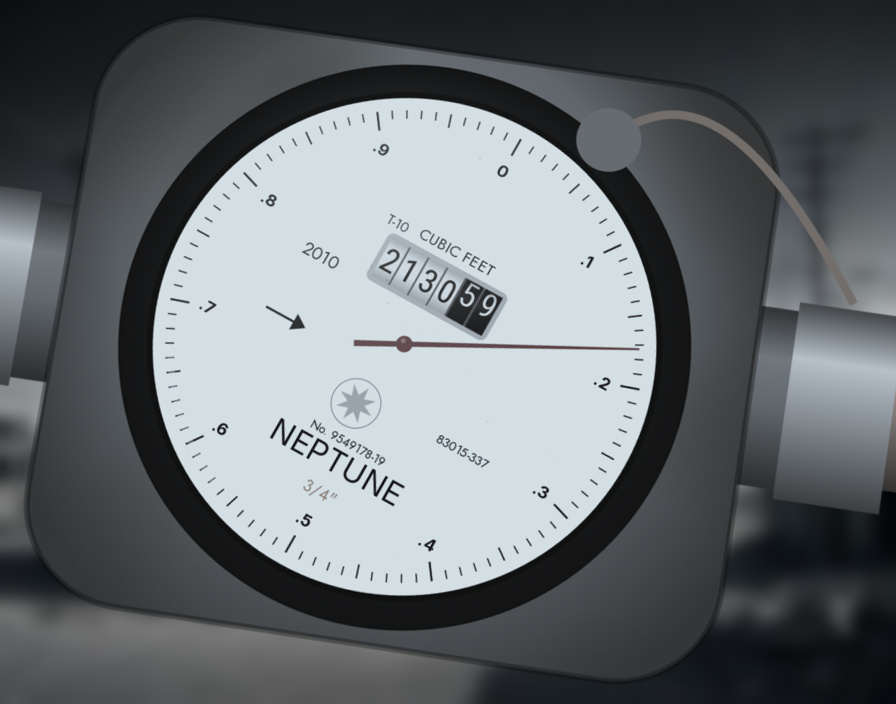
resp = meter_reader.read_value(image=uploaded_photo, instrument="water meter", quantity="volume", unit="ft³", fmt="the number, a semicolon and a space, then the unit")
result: 213059.17; ft³
